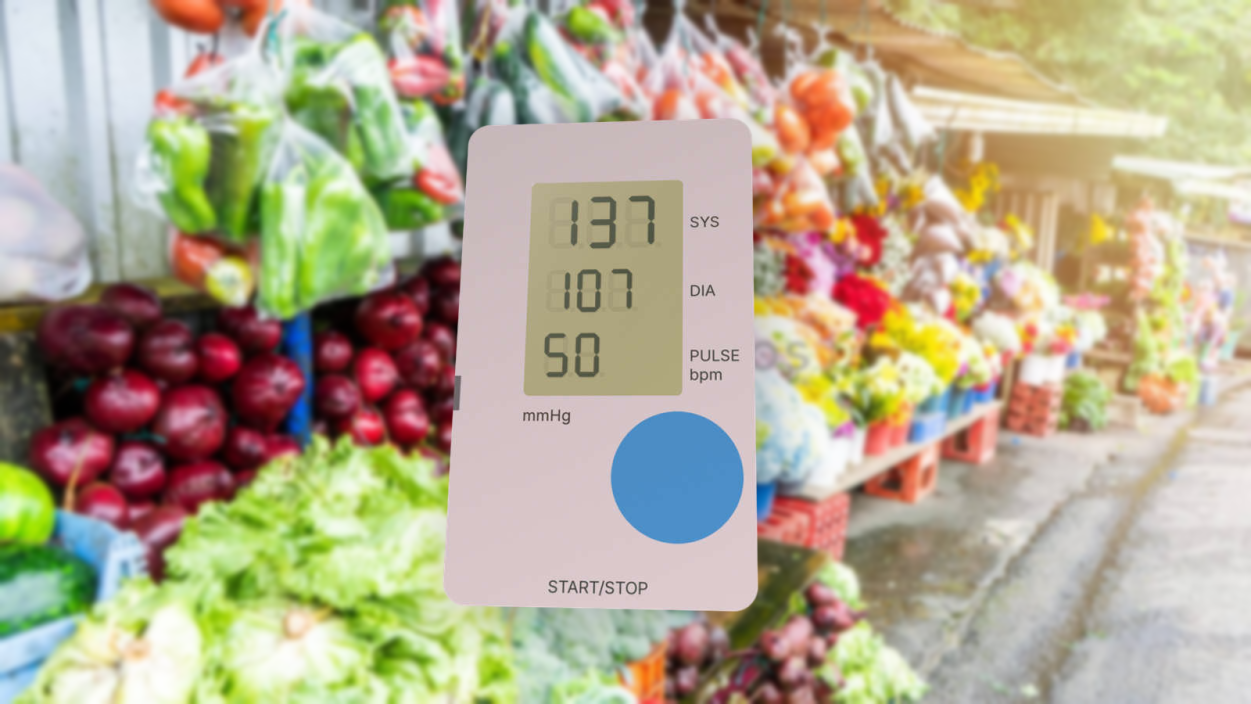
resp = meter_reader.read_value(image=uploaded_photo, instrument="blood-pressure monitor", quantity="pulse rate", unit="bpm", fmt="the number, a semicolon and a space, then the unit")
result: 50; bpm
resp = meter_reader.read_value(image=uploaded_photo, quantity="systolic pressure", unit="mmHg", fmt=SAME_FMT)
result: 137; mmHg
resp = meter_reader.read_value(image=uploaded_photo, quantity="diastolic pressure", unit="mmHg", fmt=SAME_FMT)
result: 107; mmHg
